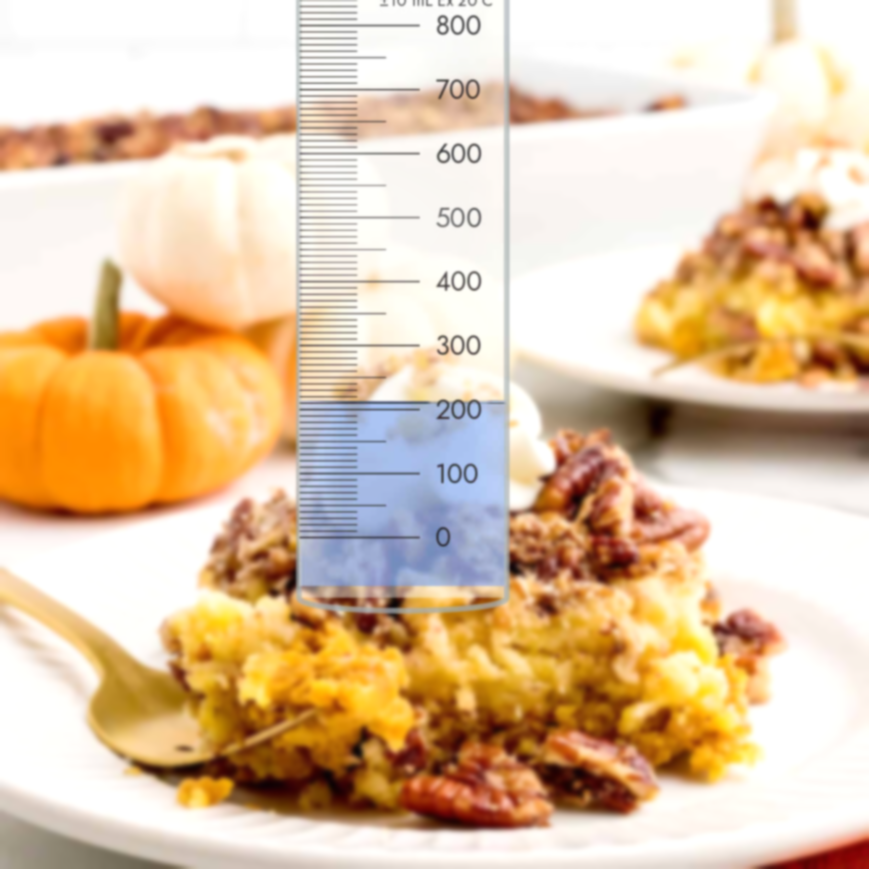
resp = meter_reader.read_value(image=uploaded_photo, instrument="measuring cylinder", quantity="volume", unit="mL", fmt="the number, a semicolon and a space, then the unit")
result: 210; mL
